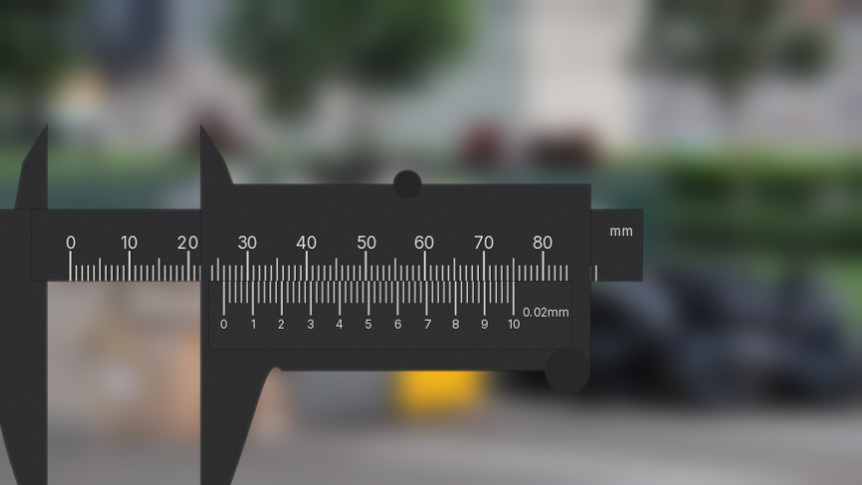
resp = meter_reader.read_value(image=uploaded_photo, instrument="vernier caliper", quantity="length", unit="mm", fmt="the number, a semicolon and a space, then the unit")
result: 26.0; mm
